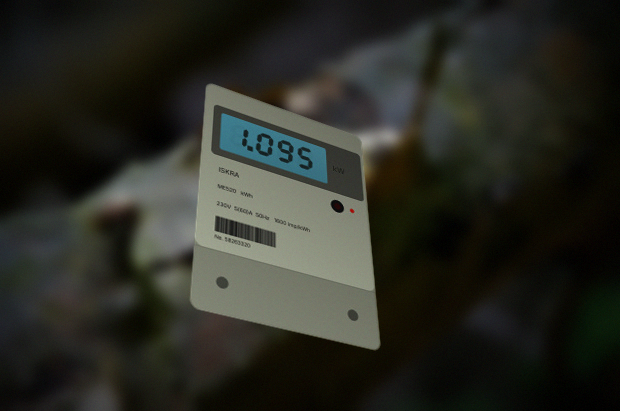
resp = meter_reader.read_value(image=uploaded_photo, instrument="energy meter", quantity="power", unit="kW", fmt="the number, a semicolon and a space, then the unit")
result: 1.095; kW
